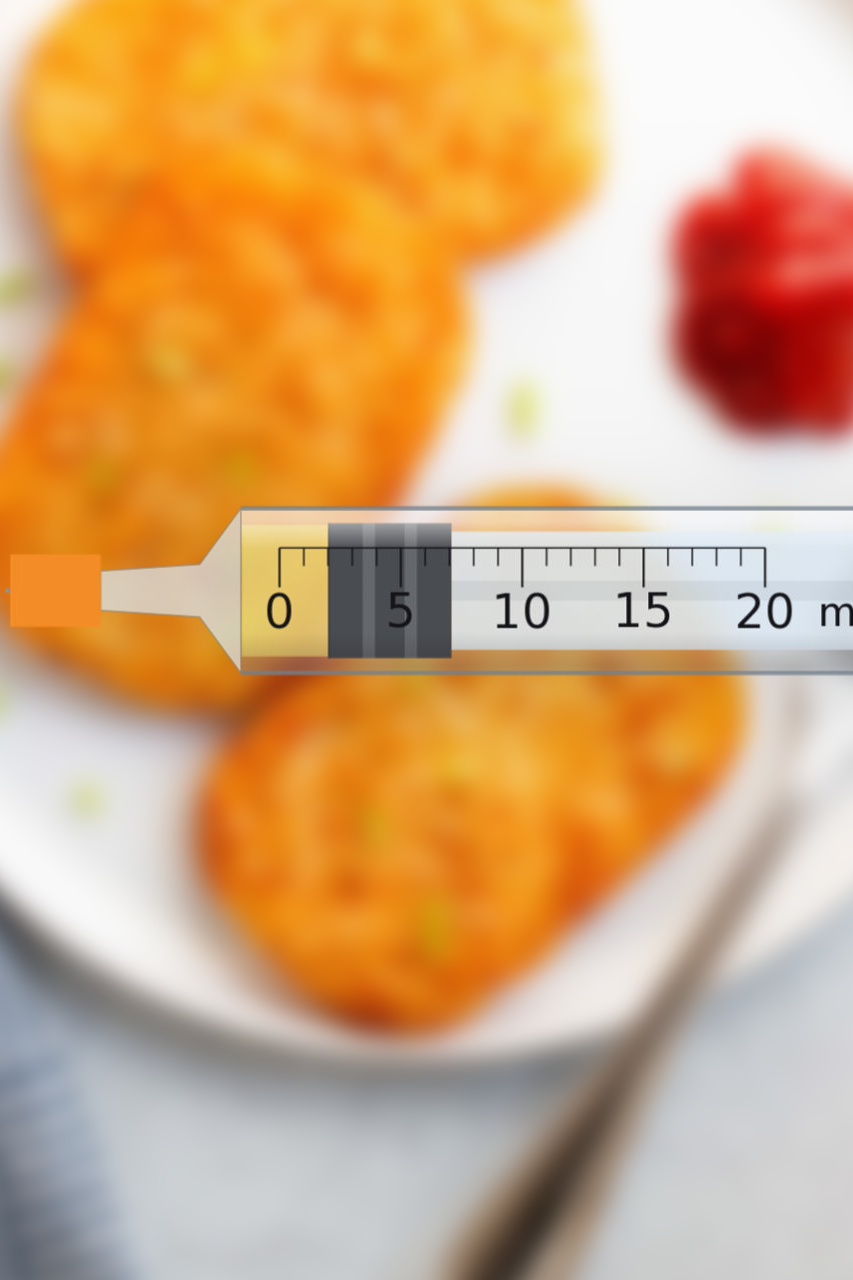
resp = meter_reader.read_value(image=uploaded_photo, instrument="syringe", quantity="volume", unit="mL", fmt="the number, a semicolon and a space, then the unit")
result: 2; mL
